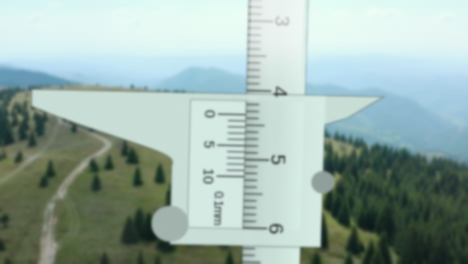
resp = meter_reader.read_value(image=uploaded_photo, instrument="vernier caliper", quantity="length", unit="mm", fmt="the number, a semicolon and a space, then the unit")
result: 43.5; mm
